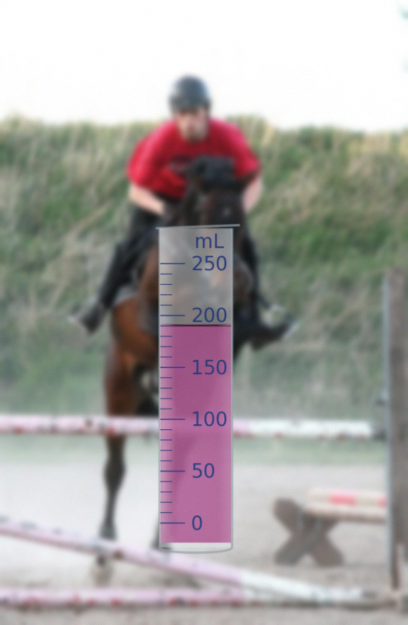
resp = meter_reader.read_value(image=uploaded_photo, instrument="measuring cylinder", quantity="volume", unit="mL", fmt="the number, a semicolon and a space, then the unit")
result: 190; mL
